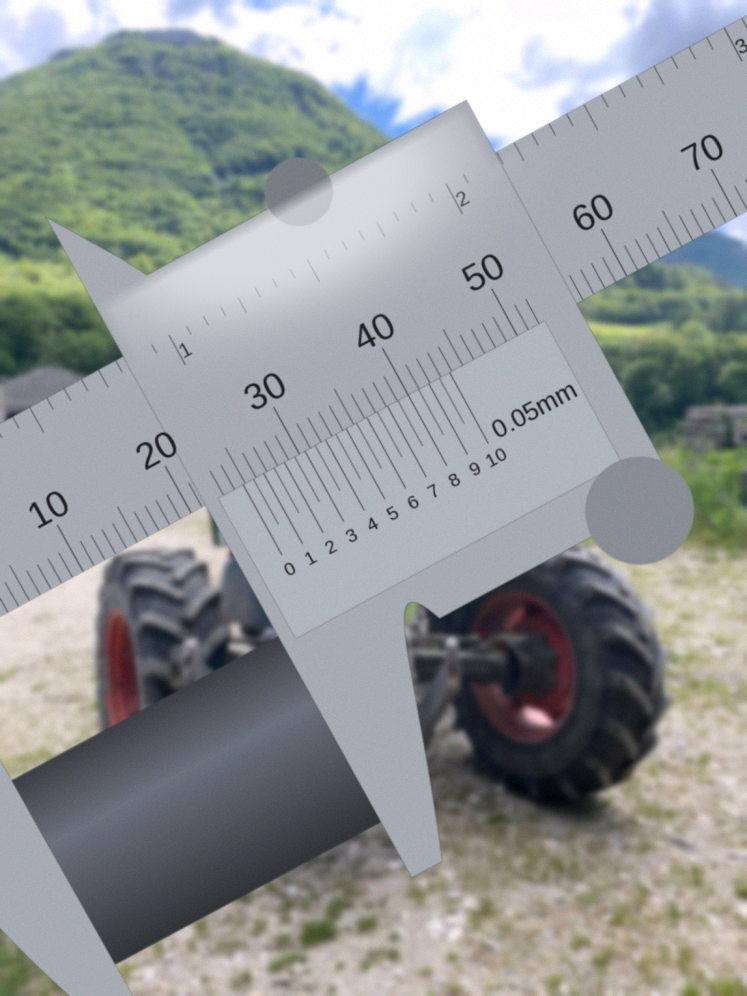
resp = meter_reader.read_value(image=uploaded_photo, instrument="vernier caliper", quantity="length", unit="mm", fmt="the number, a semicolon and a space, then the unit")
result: 24.8; mm
